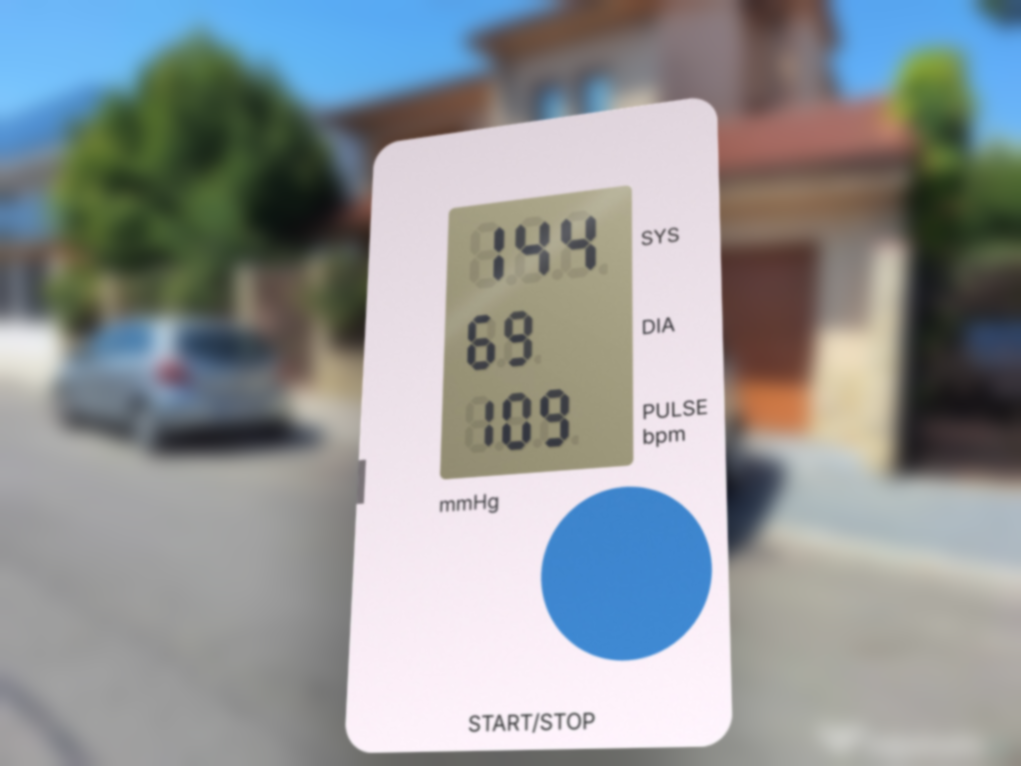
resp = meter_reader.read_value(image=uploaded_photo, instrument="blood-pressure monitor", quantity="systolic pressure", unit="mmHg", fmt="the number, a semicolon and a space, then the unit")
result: 144; mmHg
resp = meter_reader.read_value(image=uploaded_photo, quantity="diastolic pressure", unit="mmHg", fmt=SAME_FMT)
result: 69; mmHg
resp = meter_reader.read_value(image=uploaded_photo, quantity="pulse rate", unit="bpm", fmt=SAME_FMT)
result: 109; bpm
